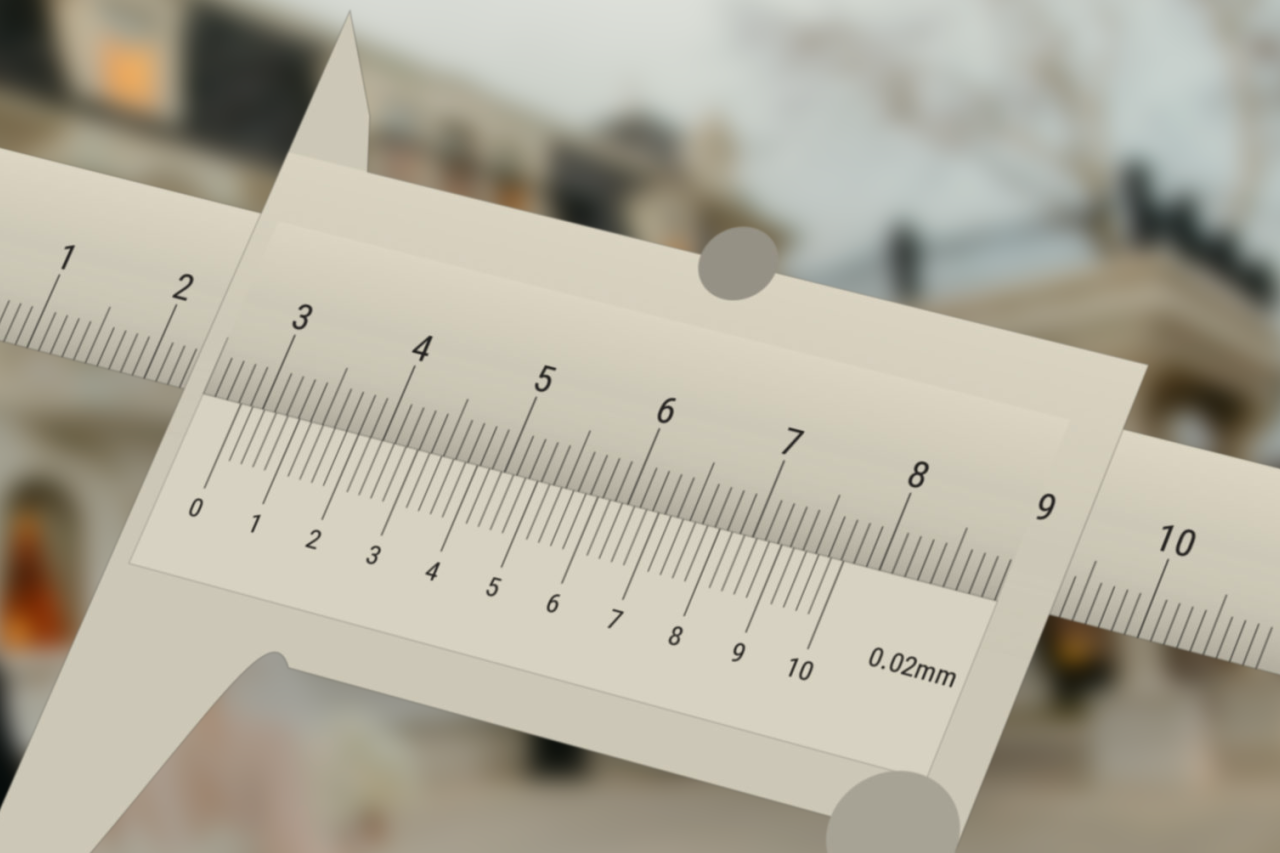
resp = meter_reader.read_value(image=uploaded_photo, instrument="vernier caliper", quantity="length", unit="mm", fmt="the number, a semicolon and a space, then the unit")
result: 28.2; mm
